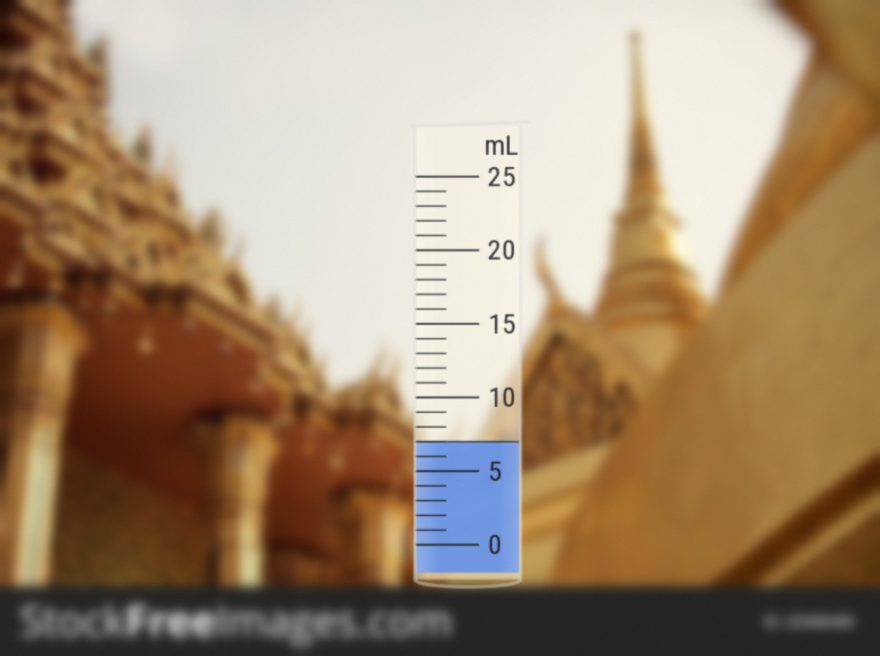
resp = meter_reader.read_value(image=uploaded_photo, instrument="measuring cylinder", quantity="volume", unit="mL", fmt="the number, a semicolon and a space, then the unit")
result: 7; mL
